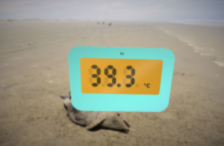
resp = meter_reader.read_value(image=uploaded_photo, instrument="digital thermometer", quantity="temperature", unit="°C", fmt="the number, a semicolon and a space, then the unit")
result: 39.3; °C
